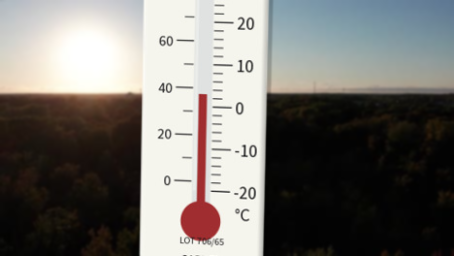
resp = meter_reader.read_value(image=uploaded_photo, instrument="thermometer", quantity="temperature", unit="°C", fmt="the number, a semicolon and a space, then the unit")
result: 3; °C
